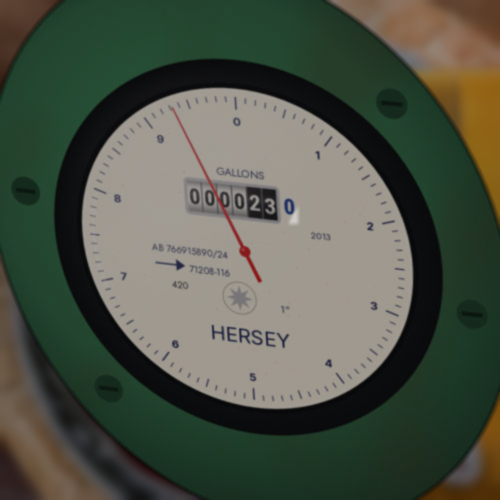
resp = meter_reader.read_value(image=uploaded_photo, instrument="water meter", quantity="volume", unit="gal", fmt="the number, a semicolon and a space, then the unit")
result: 229.3; gal
